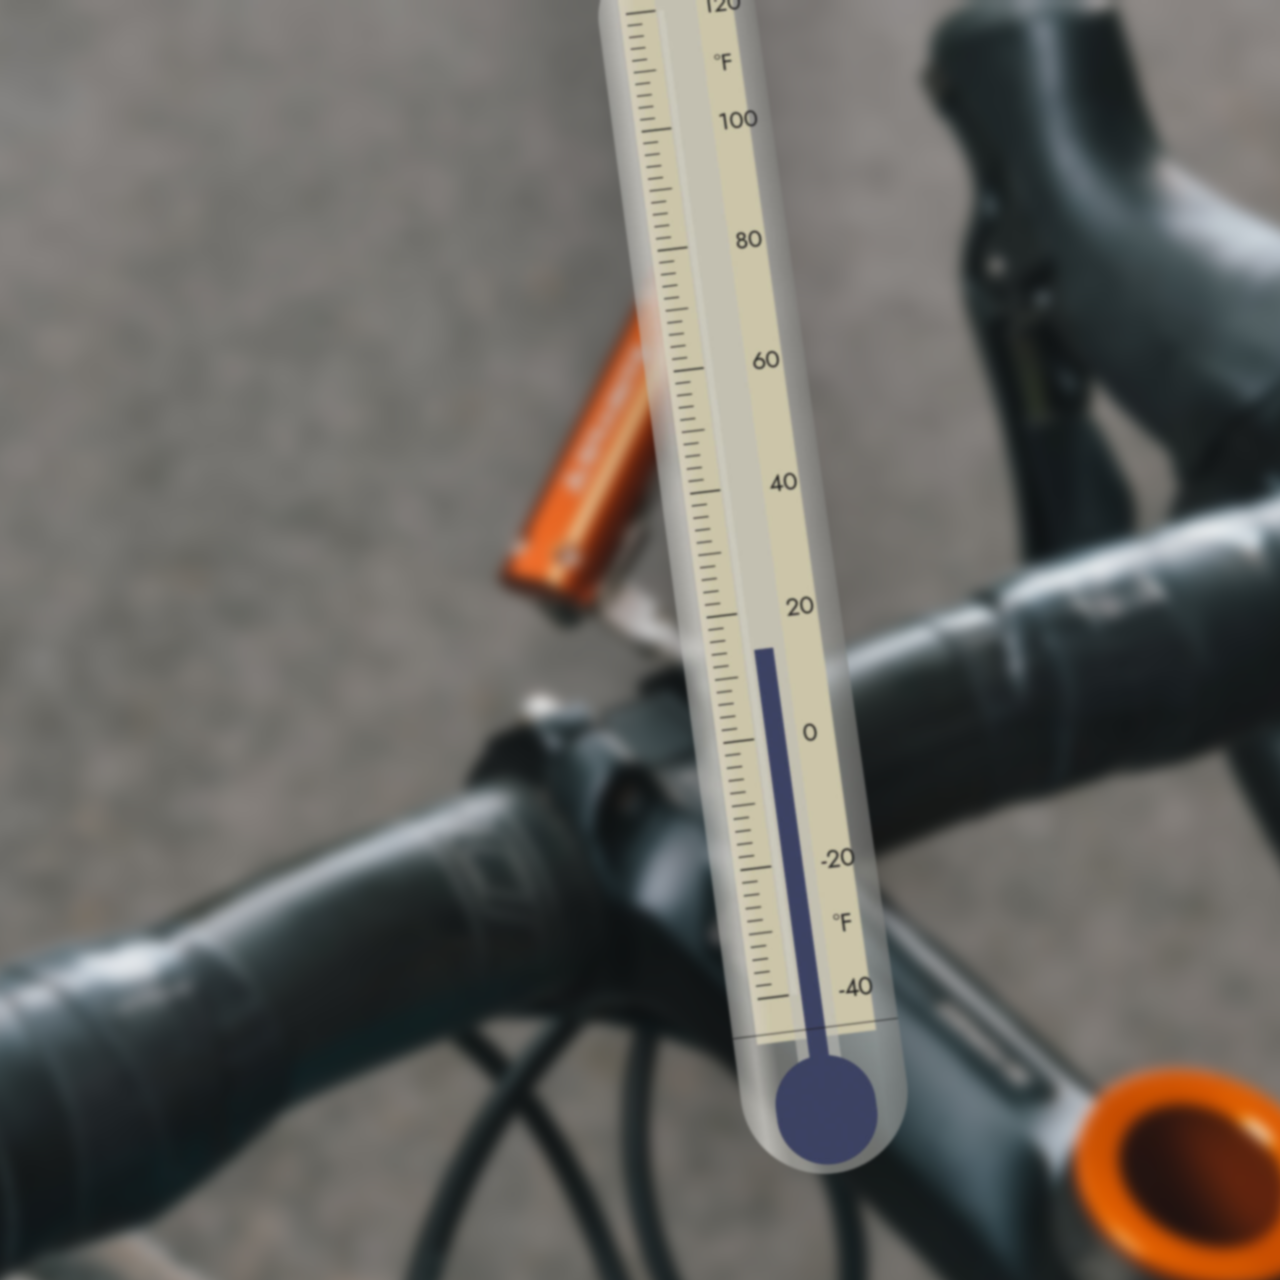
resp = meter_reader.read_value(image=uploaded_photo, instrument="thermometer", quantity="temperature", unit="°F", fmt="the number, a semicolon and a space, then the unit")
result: 14; °F
